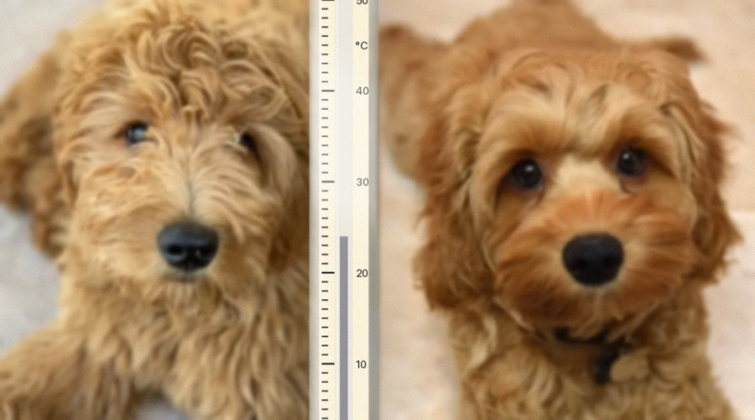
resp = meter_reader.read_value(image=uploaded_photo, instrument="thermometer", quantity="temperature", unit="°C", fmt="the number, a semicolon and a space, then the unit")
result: 24; °C
